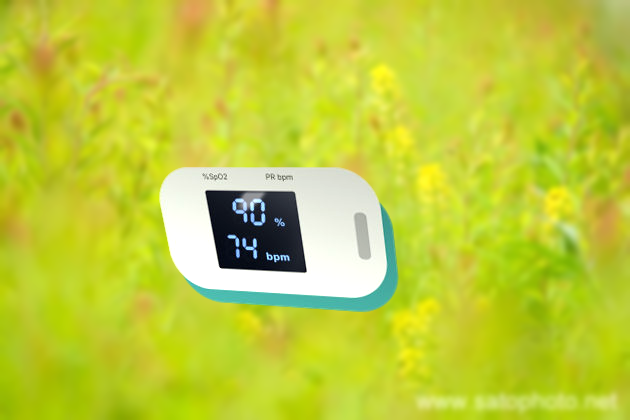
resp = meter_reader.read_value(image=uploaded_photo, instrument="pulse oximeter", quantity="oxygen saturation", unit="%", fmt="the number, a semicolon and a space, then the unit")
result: 90; %
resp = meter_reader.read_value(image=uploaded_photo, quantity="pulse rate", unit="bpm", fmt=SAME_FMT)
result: 74; bpm
